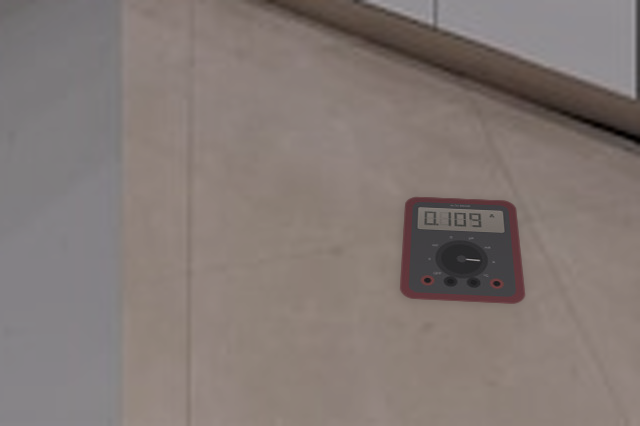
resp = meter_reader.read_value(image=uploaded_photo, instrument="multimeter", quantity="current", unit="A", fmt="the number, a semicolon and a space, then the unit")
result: 0.109; A
